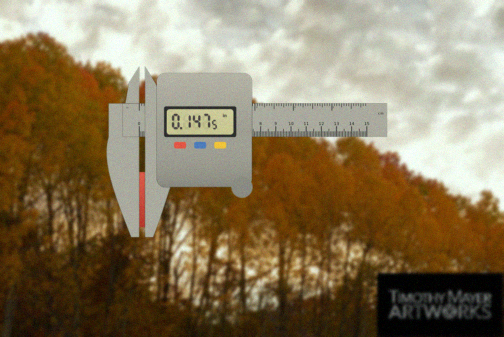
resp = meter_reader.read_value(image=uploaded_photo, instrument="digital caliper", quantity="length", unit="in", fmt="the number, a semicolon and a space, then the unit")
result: 0.1475; in
